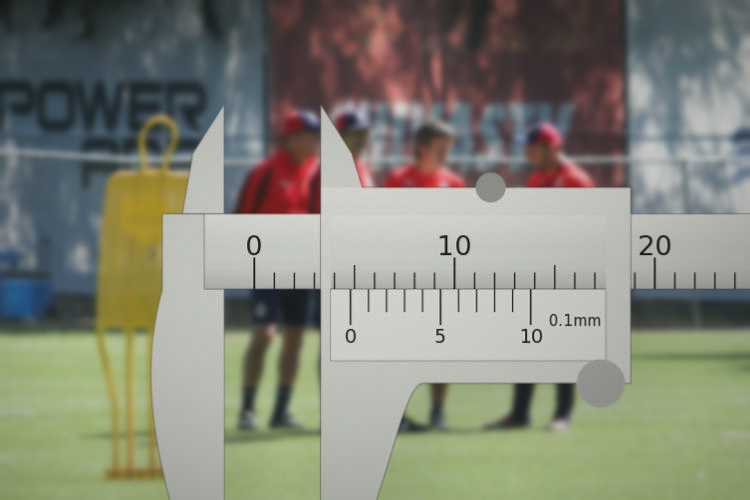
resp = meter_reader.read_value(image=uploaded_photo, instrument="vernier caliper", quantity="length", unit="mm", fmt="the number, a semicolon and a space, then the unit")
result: 4.8; mm
